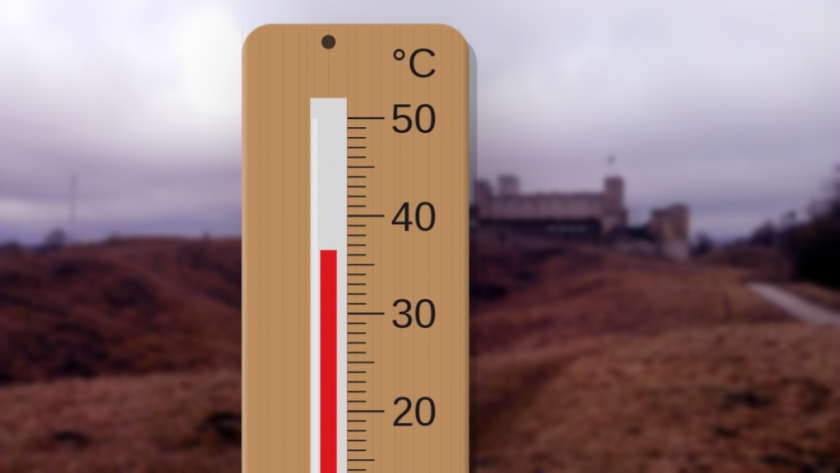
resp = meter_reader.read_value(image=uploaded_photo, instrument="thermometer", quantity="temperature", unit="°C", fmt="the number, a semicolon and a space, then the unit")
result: 36.5; °C
